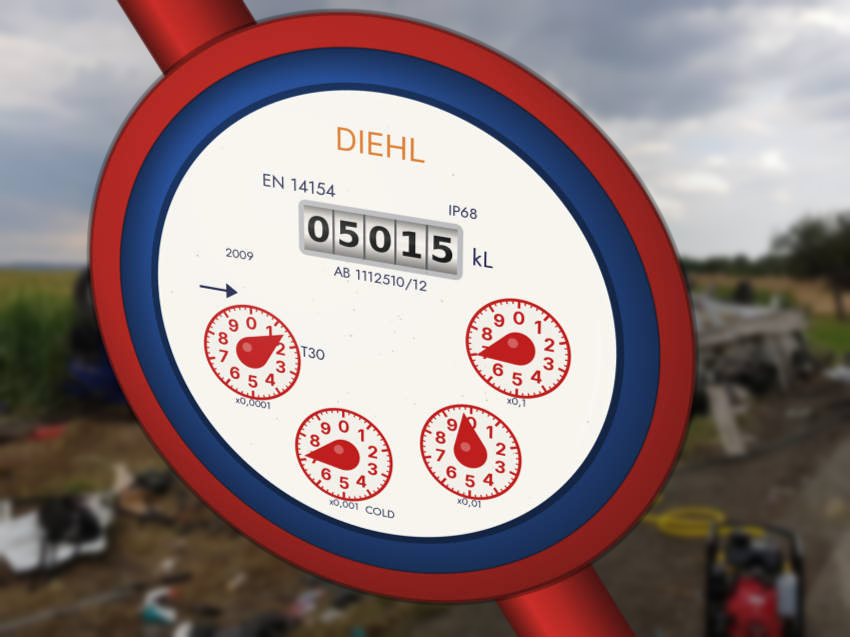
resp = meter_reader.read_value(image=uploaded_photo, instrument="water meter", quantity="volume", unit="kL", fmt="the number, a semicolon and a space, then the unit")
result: 5015.6971; kL
